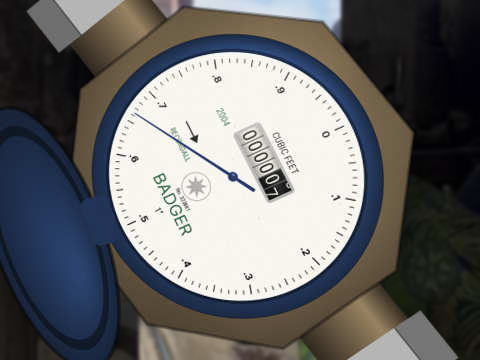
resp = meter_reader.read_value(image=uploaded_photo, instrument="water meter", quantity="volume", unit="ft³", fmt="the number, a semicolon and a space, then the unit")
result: 6.66; ft³
